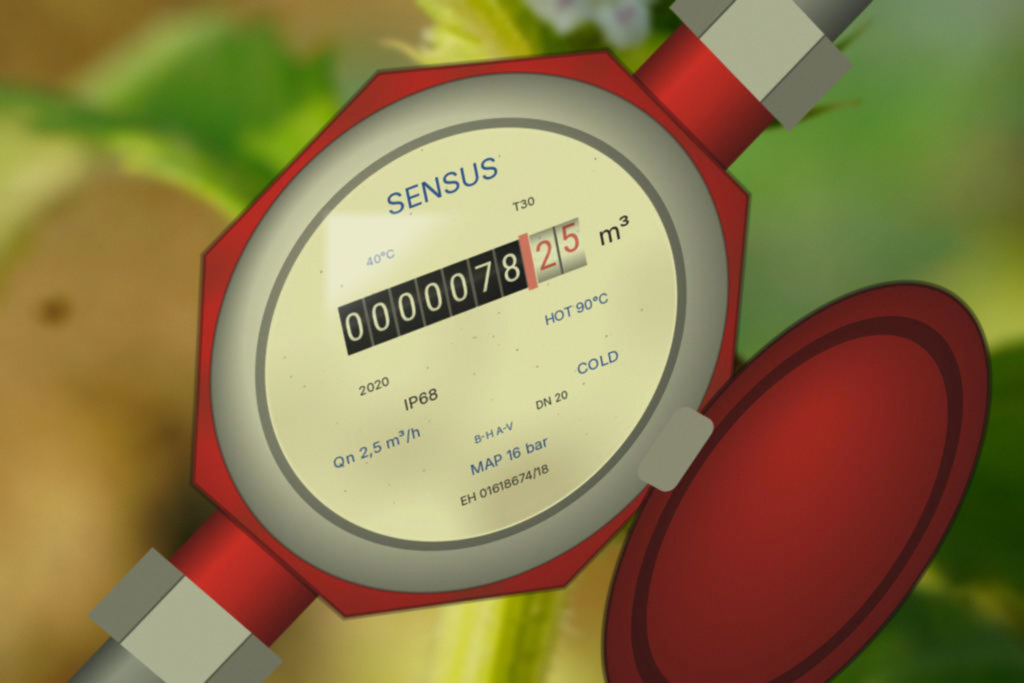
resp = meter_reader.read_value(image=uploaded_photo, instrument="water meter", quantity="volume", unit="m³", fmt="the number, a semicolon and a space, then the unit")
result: 78.25; m³
